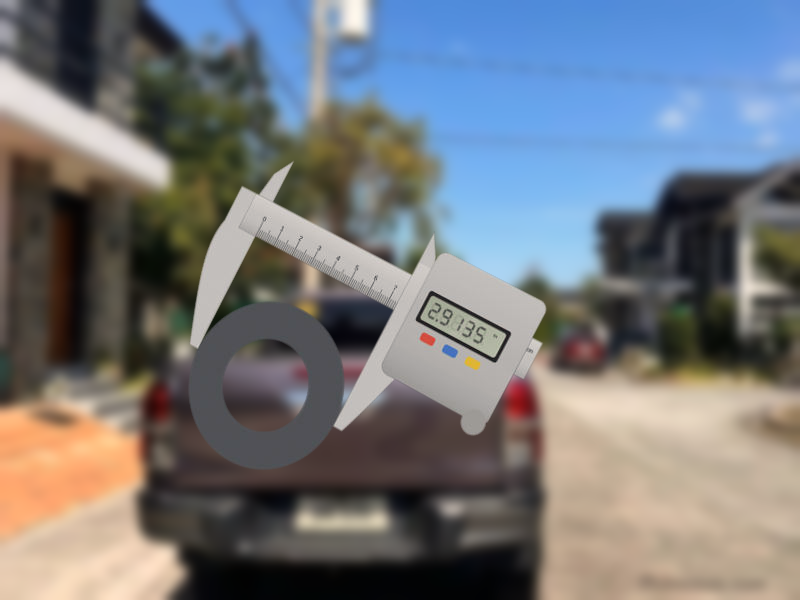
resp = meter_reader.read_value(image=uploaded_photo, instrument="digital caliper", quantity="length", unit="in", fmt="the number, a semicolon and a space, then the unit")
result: 2.9135; in
